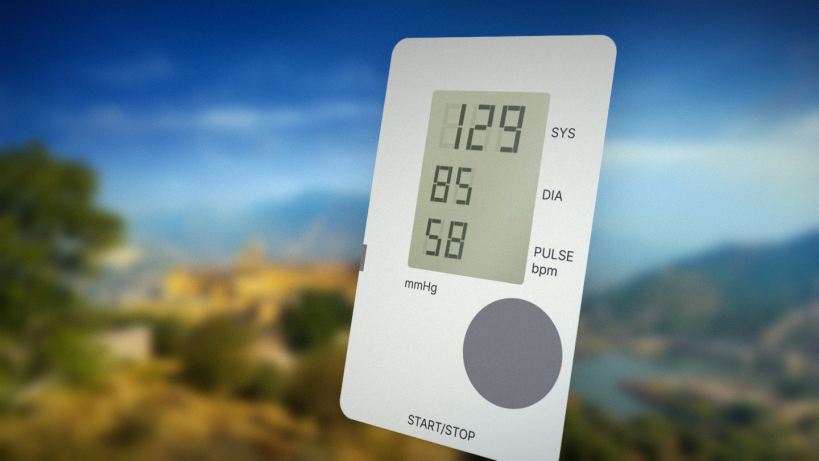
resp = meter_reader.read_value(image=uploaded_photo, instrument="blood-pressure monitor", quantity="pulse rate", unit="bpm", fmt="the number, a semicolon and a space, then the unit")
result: 58; bpm
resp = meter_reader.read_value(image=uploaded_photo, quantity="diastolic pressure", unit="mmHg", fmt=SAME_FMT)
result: 85; mmHg
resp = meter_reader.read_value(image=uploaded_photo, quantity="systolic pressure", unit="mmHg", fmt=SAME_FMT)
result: 129; mmHg
